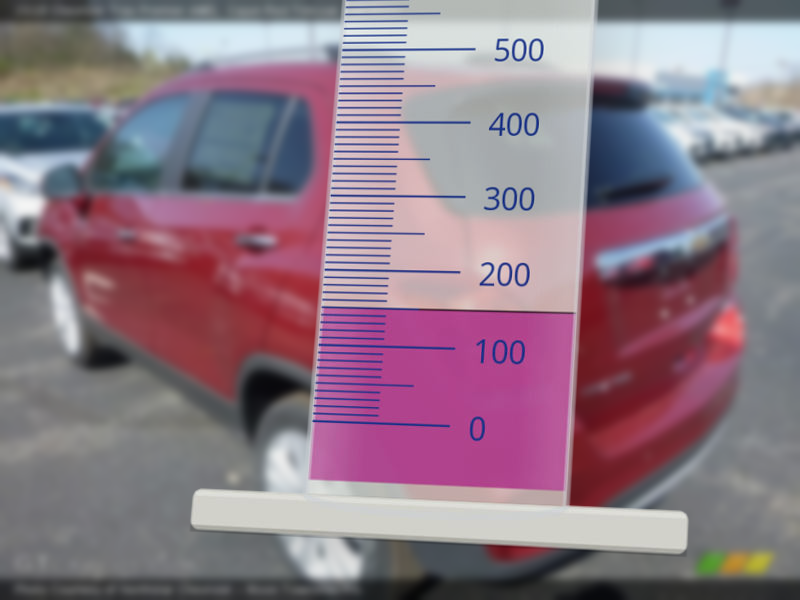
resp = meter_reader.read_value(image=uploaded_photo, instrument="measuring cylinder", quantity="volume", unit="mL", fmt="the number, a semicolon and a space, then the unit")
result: 150; mL
